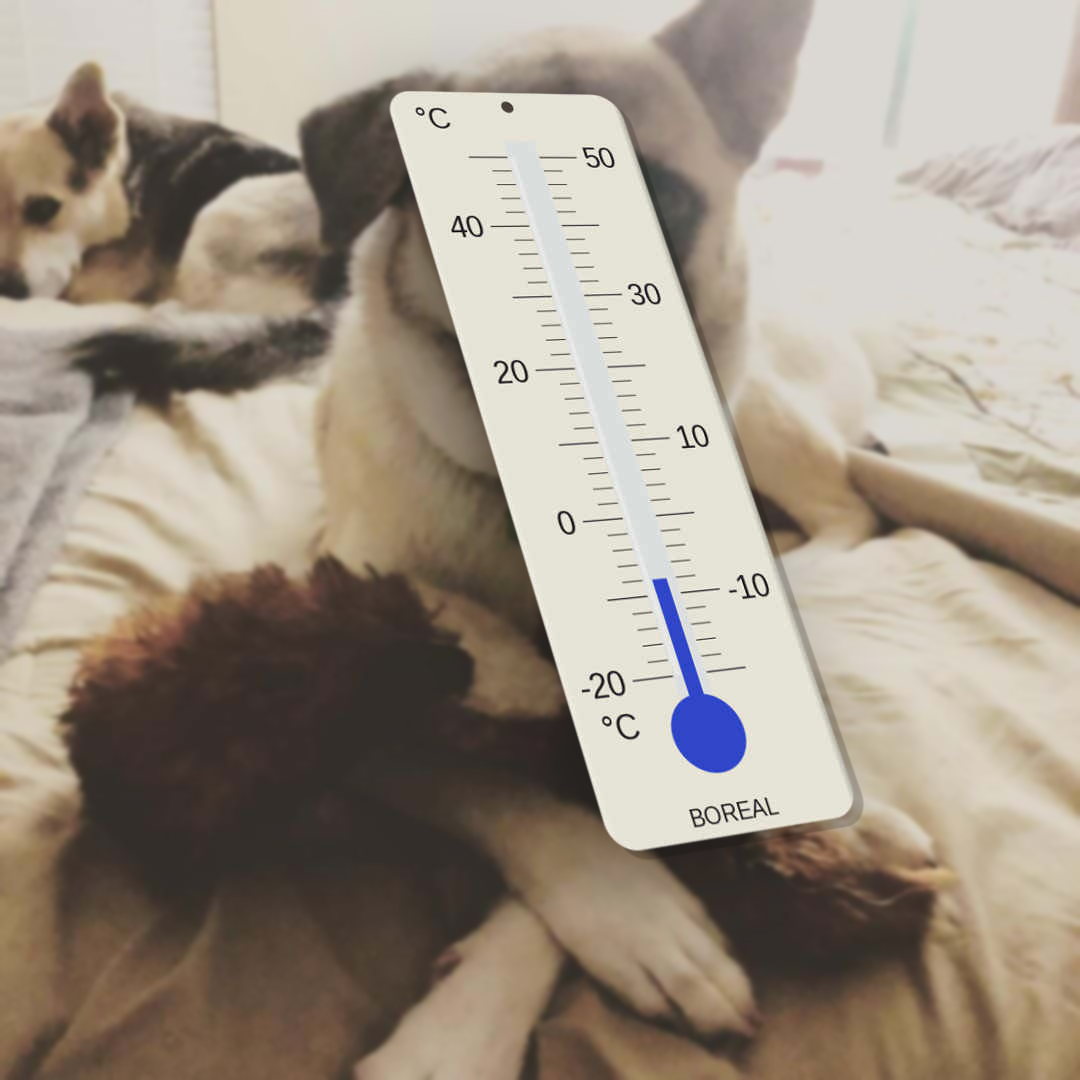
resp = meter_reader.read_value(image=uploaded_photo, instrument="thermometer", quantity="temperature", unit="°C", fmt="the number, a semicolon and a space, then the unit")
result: -8; °C
